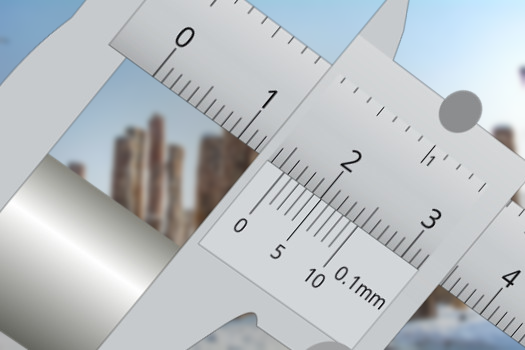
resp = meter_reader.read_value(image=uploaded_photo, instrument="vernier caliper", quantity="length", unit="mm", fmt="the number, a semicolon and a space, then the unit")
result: 15.6; mm
